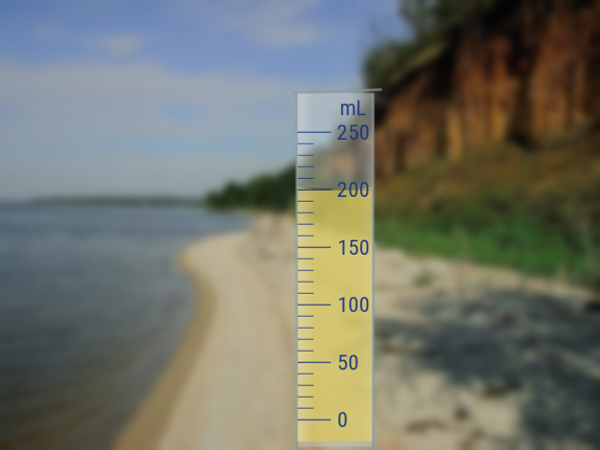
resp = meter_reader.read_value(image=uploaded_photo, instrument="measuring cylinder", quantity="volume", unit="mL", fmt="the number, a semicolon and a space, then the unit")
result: 200; mL
